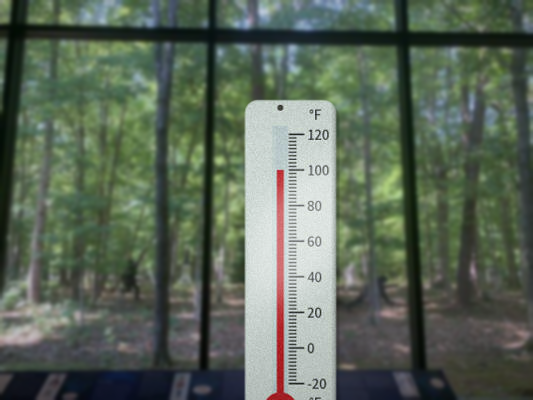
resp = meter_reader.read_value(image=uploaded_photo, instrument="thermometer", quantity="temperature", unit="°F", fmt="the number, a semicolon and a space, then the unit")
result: 100; °F
